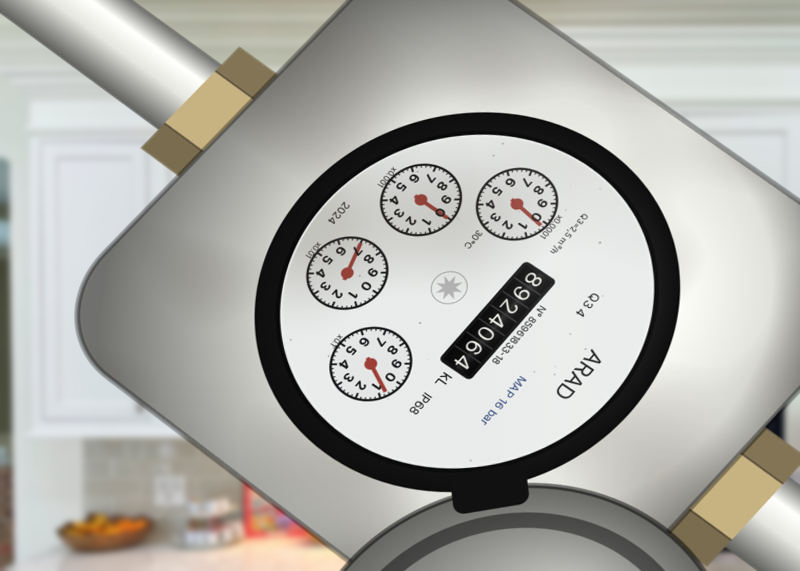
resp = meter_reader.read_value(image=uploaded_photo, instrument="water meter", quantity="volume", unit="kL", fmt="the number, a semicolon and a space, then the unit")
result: 8924064.0700; kL
